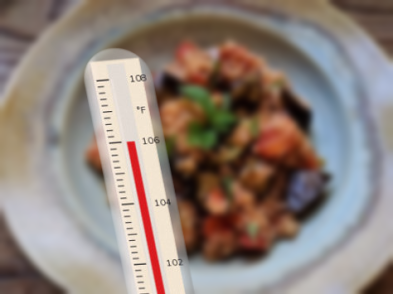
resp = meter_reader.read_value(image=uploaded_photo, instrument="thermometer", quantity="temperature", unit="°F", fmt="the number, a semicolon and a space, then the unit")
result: 106; °F
